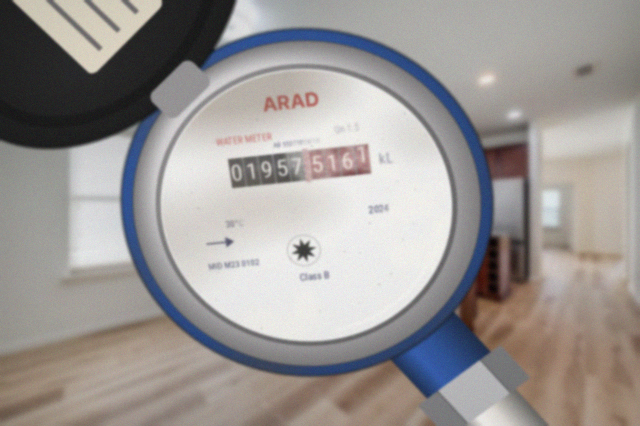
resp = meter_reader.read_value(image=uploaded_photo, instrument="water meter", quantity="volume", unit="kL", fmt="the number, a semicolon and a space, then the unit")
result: 1957.5161; kL
